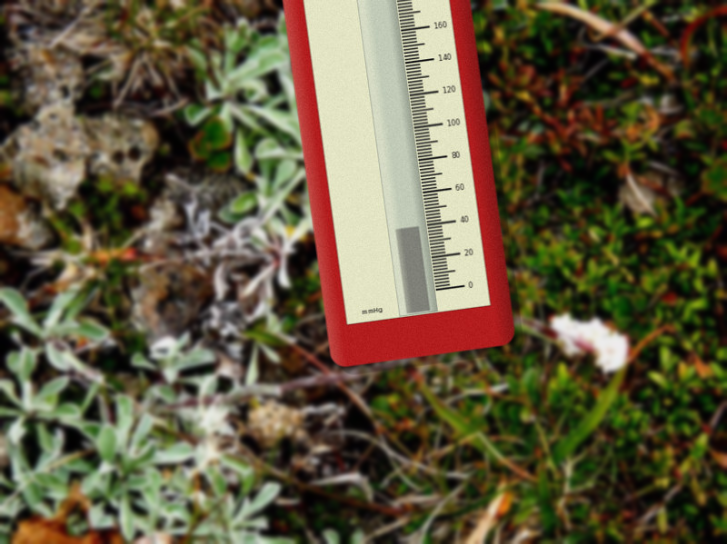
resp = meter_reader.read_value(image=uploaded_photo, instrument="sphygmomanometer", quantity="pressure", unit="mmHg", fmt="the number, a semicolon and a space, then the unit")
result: 40; mmHg
